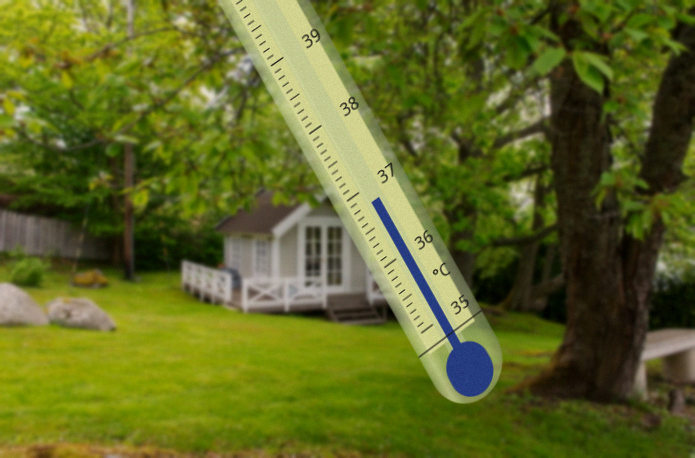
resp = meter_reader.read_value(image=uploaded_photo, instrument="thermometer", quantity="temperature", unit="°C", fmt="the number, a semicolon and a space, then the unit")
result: 36.8; °C
